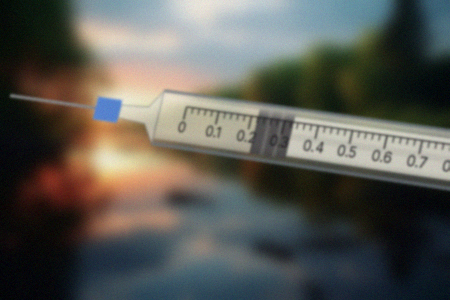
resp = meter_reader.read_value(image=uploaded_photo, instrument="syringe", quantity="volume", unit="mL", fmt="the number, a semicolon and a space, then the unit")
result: 0.22; mL
